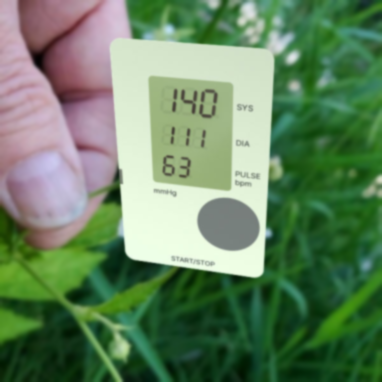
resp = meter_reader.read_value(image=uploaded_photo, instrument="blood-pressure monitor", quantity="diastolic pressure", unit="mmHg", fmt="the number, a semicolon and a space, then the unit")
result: 111; mmHg
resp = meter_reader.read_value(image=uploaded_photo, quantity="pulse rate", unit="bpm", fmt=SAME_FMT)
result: 63; bpm
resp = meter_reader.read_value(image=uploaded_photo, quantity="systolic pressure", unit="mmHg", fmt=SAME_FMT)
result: 140; mmHg
